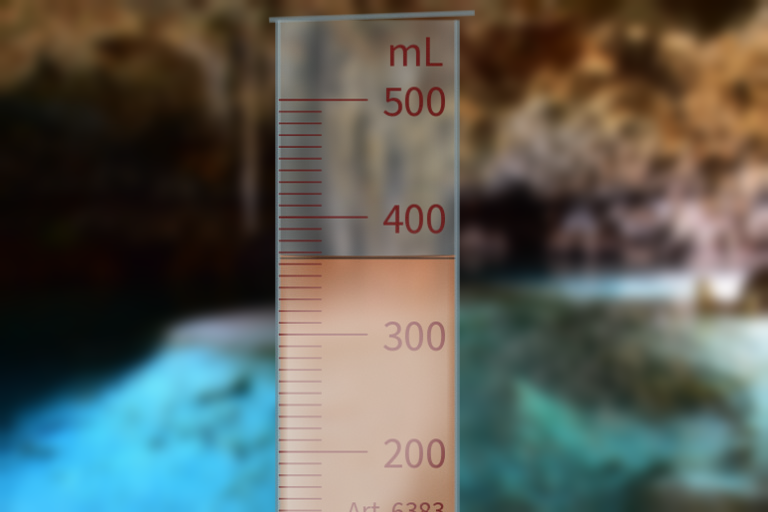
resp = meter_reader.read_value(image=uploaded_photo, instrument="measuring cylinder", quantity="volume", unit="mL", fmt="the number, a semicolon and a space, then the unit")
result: 365; mL
